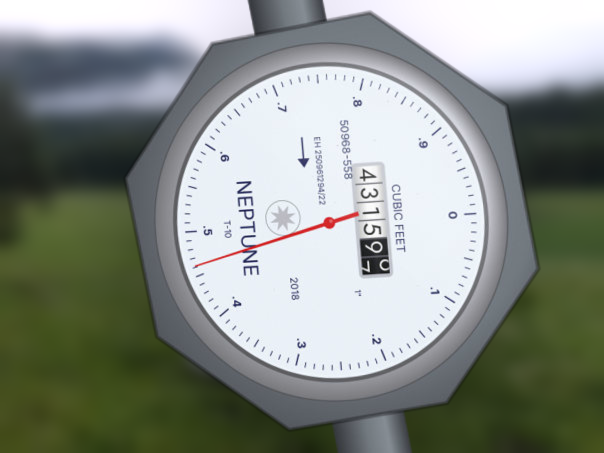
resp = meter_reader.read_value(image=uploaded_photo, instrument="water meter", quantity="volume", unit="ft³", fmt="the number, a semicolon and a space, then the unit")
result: 431596.46; ft³
